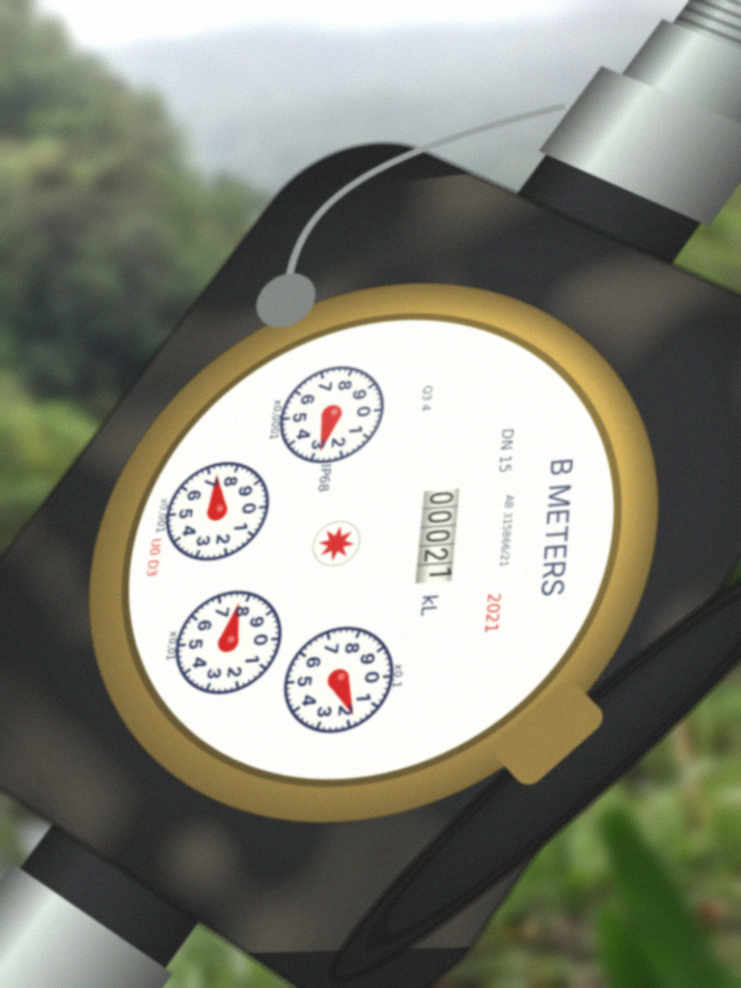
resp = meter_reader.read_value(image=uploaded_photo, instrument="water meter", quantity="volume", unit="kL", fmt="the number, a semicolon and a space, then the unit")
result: 21.1772; kL
